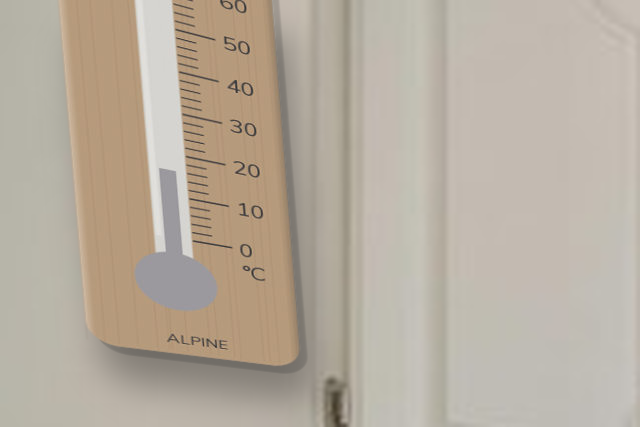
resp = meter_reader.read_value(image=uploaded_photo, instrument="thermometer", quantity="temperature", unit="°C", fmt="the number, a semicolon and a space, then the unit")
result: 16; °C
